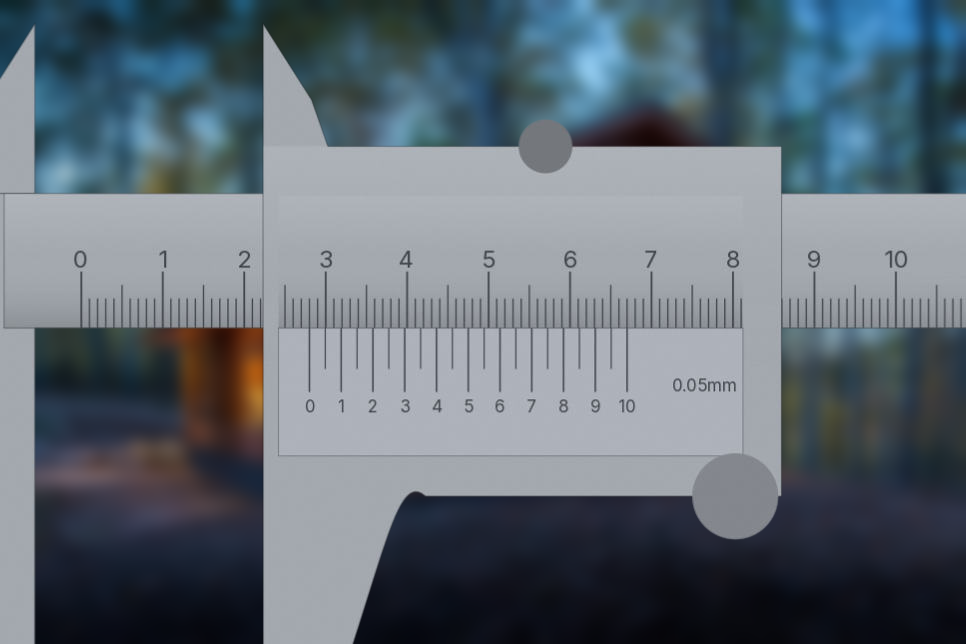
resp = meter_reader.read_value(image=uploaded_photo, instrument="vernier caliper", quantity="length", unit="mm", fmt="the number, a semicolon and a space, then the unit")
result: 28.0; mm
